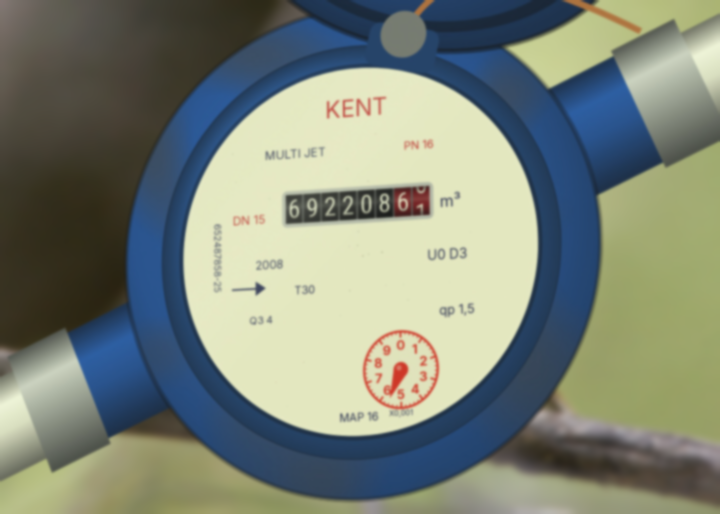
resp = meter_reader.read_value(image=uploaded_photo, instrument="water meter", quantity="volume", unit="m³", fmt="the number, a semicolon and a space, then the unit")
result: 692208.605; m³
